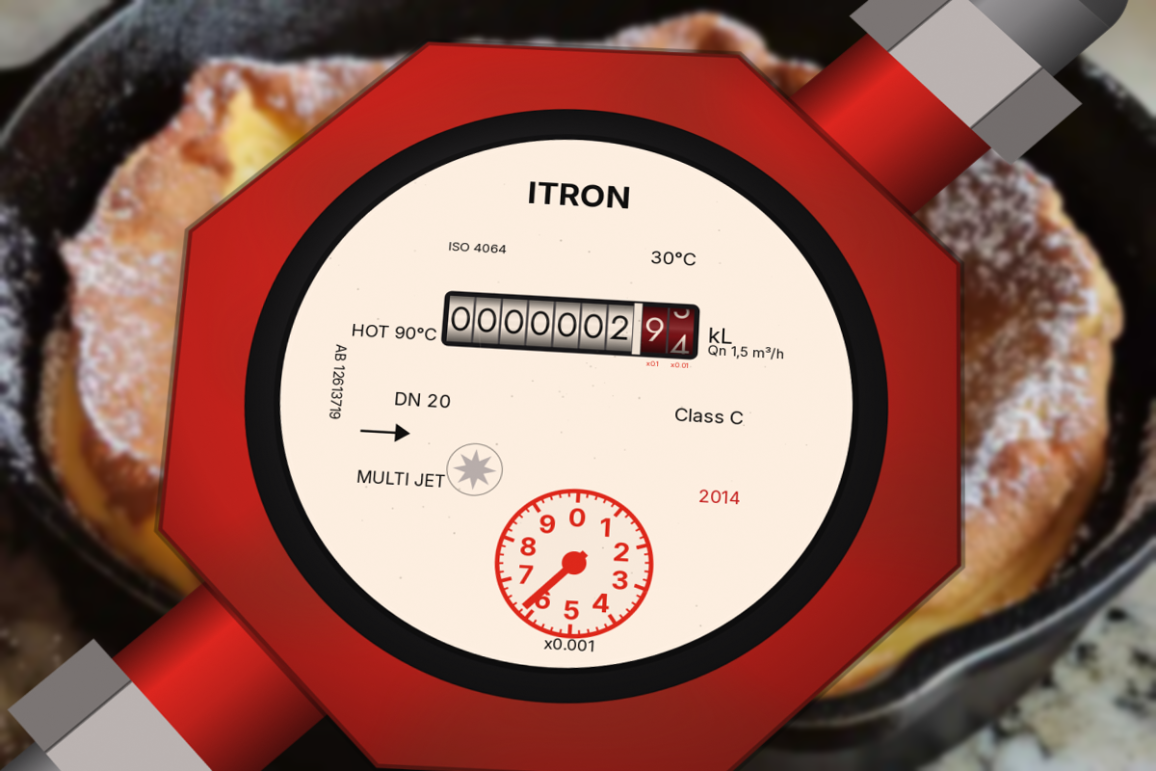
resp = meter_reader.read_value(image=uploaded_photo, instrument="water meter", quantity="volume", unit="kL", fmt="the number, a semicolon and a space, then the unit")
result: 2.936; kL
